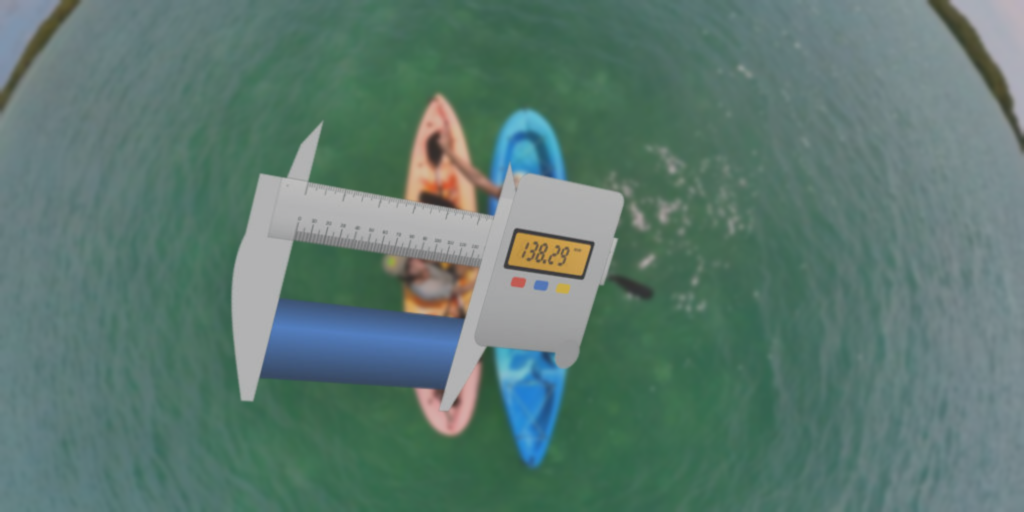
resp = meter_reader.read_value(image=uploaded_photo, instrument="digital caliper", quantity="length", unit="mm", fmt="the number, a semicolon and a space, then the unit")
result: 138.29; mm
